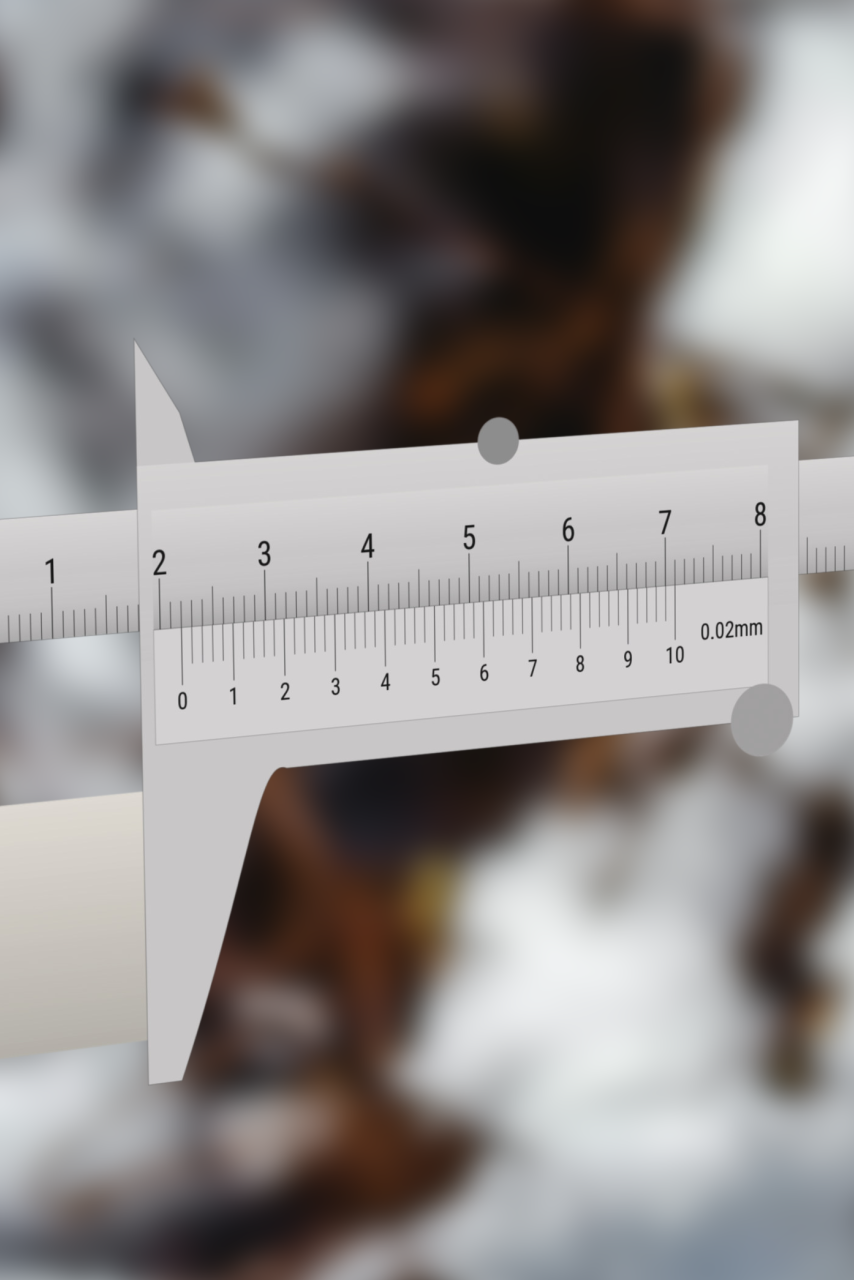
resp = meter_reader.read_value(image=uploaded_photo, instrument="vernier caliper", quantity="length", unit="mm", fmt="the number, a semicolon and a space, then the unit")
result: 22.0; mm
